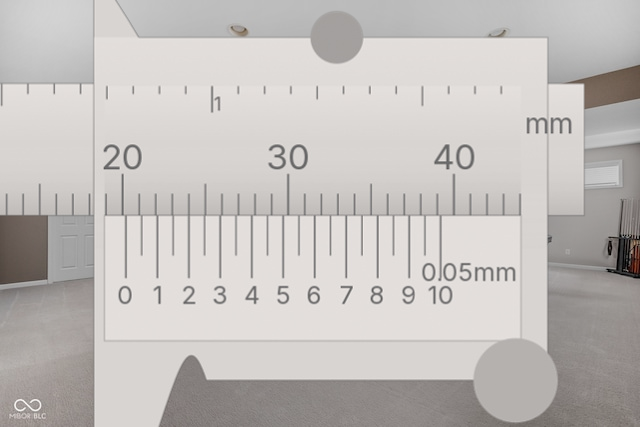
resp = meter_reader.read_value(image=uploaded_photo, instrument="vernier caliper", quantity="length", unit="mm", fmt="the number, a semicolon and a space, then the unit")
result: 20.2; mm
